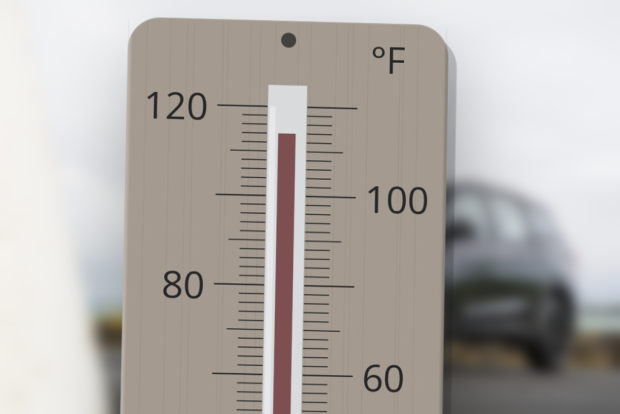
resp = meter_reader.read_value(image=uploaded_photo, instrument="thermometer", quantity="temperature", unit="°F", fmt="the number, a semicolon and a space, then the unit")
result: 114; °F
